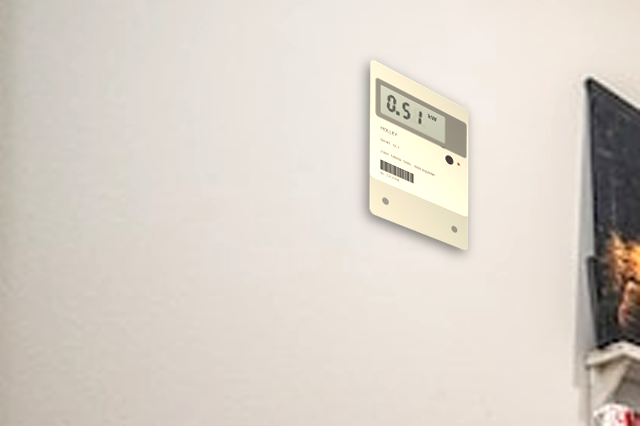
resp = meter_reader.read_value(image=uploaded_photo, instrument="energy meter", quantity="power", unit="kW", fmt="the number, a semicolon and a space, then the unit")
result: 0.51; kW
